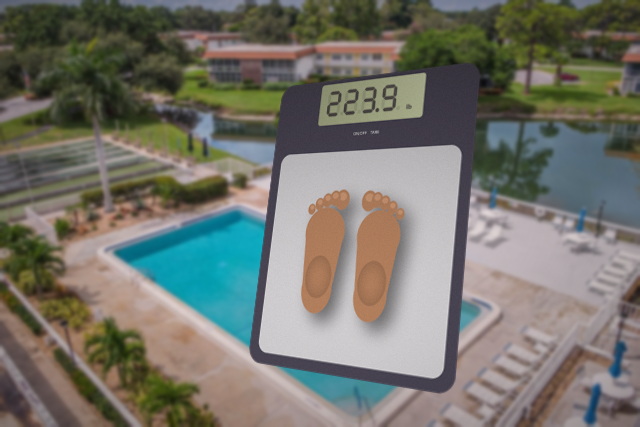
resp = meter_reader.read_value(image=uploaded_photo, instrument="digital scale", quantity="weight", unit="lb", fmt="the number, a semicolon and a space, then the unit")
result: 223.9; lb
